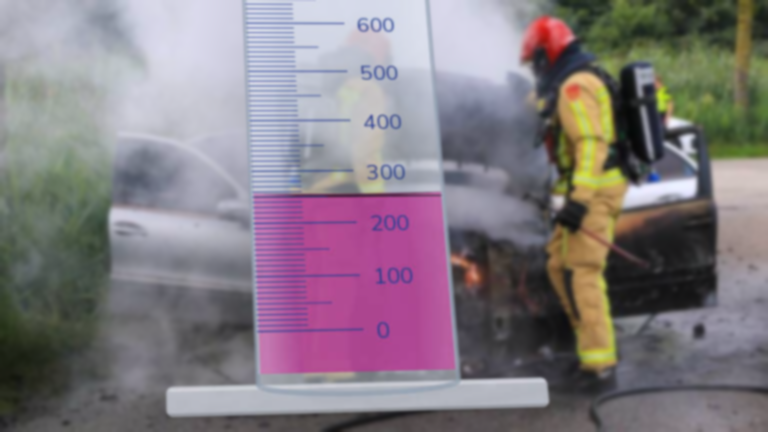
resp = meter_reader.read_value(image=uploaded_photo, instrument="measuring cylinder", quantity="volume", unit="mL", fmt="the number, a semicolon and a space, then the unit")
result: 250; mL
